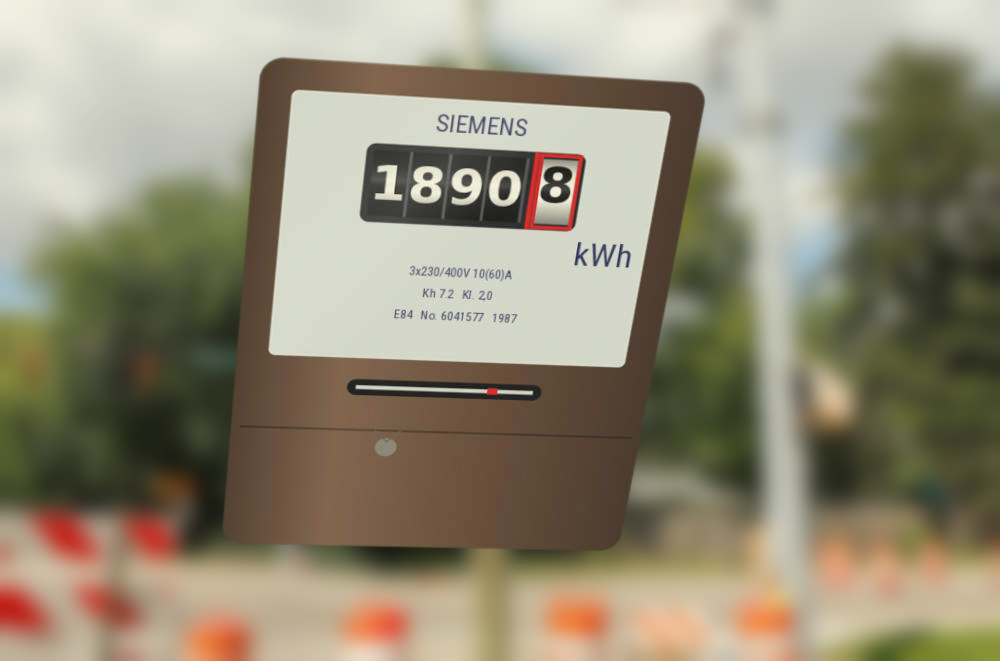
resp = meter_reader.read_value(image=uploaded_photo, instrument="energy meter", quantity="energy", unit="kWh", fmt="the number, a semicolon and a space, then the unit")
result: 1890.8; kWh
